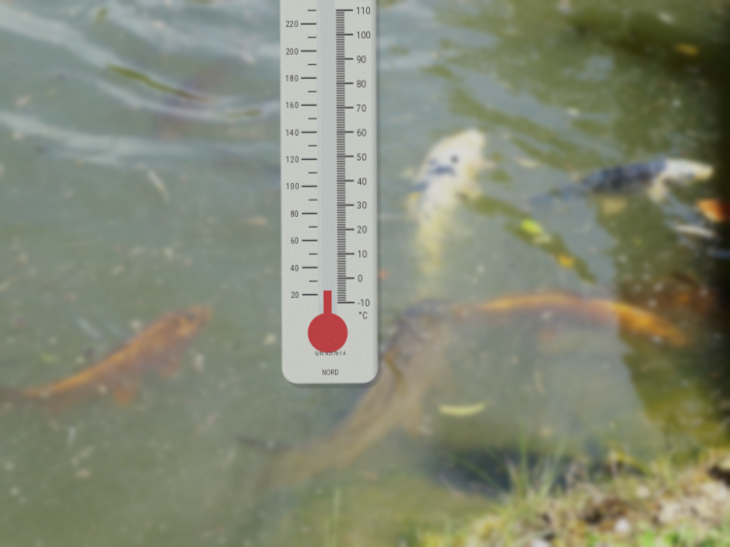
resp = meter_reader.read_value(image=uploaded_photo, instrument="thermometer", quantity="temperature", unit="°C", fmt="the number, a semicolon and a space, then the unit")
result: -5; °C
